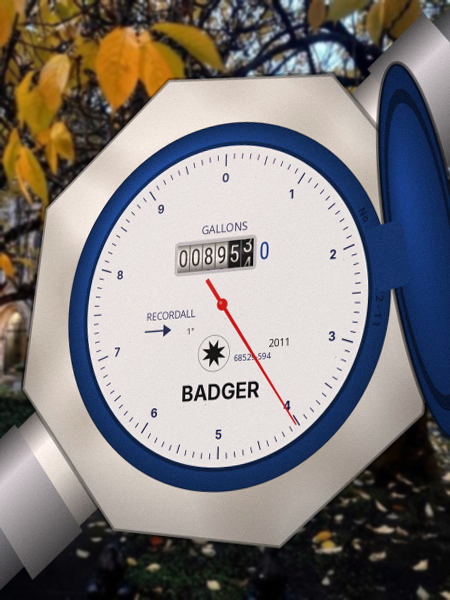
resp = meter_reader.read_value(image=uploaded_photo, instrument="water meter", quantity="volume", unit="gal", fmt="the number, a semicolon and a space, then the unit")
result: 89534.0; gal
